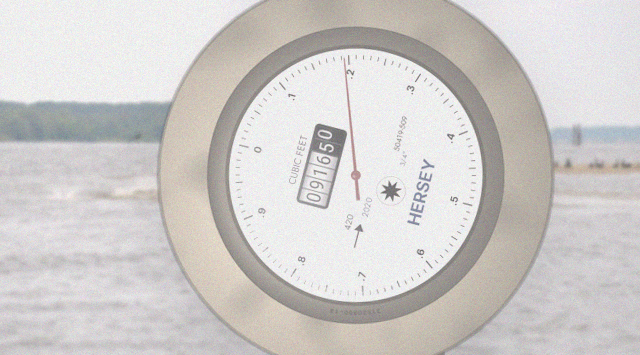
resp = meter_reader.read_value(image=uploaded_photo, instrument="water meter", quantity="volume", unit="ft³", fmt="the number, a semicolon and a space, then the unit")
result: 91650.19; ft³
